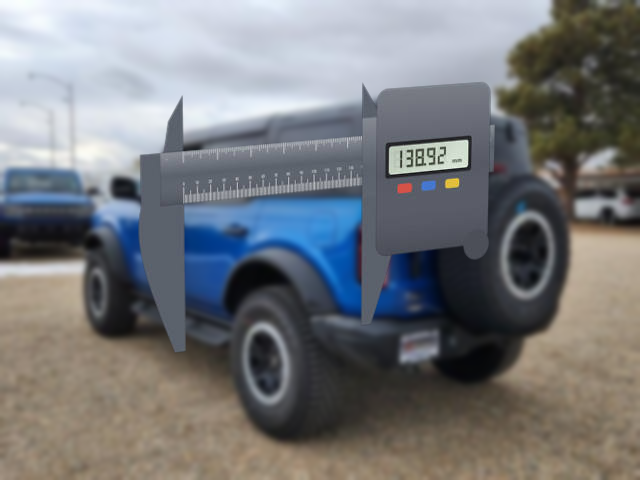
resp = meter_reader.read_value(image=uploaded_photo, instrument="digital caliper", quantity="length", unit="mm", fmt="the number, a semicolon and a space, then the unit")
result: 138.92; mm
